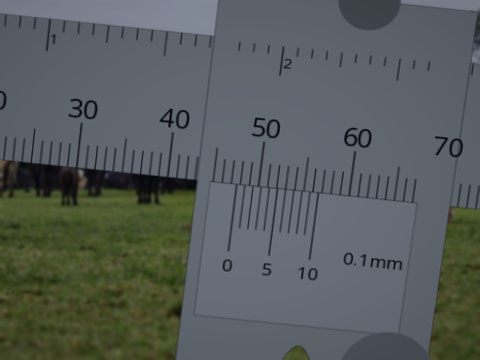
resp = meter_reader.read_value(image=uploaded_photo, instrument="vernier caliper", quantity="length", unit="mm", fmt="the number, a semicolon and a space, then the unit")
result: 47.6; mm
